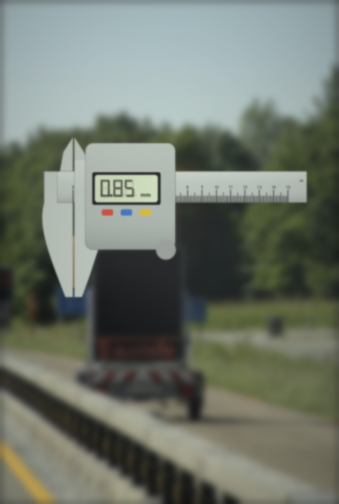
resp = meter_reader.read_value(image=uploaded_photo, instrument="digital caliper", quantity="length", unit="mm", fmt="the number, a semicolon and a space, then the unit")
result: 0.85; mm
